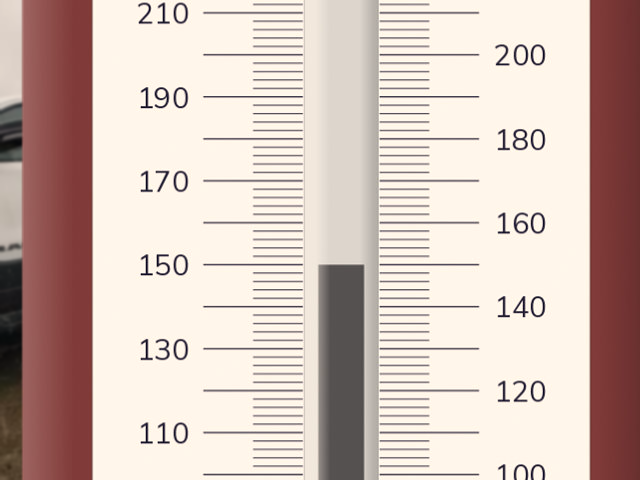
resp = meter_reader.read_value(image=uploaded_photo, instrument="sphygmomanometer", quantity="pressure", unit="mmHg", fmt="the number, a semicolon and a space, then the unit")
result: 150; mmHg
